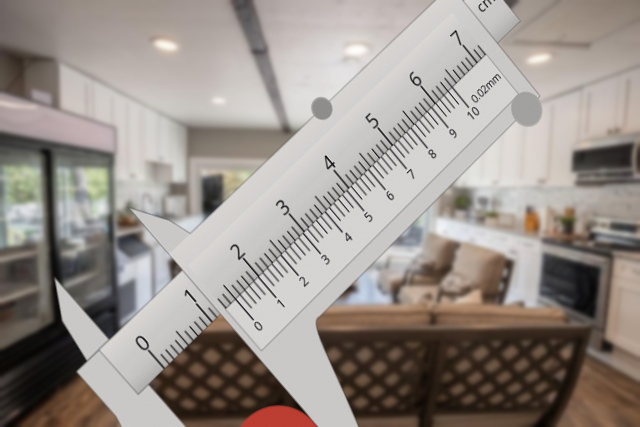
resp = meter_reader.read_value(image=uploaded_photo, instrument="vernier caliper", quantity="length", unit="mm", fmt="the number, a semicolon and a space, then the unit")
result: 15.0; mm
